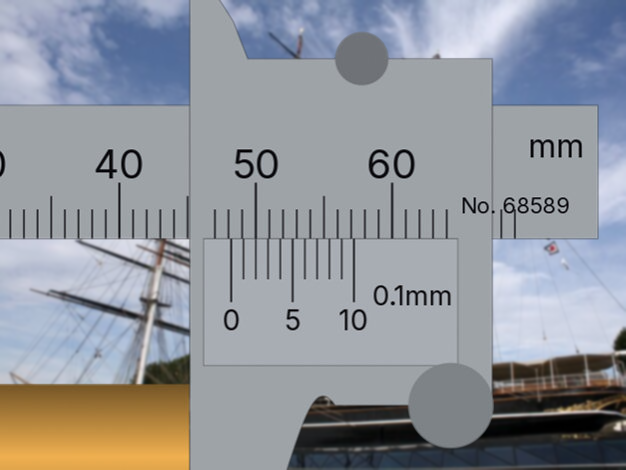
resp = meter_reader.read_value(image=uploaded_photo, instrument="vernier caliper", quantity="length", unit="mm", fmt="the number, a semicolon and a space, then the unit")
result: 48.2; mm
